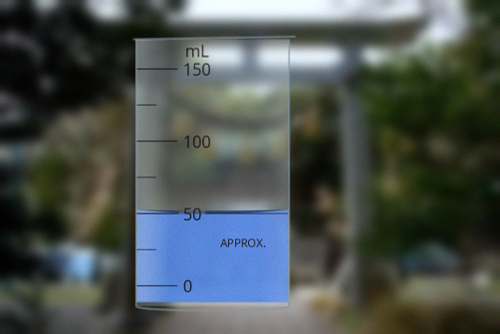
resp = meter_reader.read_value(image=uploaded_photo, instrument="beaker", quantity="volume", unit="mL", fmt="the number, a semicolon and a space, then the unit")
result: 50; mL
